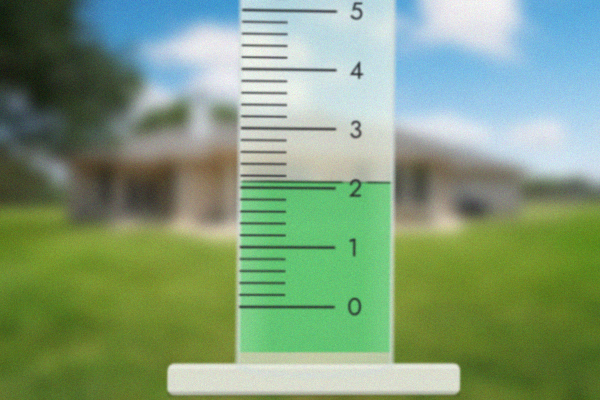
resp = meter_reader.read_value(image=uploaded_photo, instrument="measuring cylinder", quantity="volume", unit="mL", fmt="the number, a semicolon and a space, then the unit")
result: 2.1; mL
